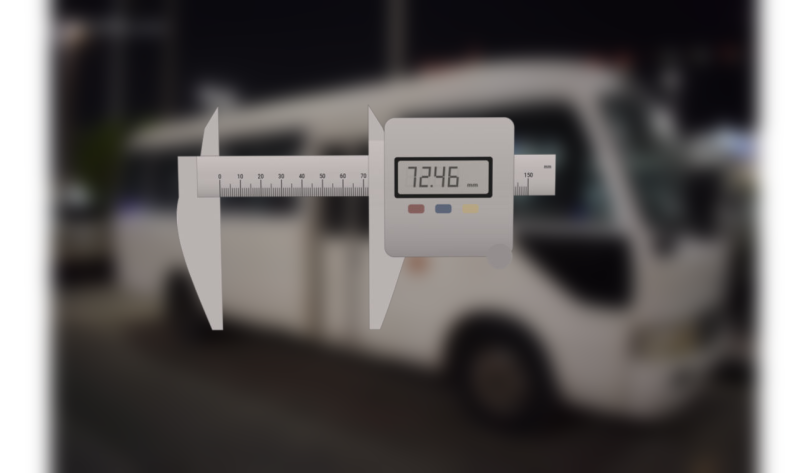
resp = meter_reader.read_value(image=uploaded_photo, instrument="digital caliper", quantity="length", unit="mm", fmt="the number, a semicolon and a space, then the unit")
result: 72.46; mm
